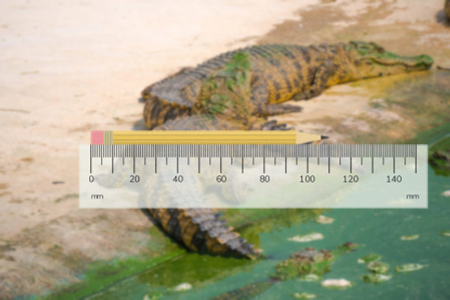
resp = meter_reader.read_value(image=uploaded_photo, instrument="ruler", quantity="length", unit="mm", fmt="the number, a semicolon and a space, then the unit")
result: 110; mm
